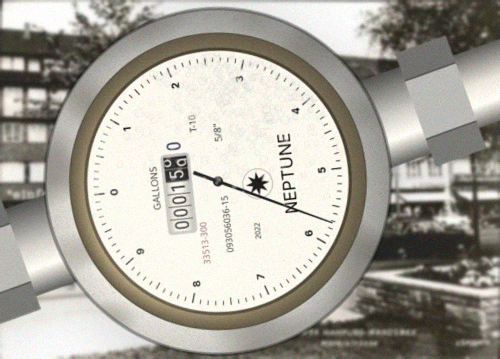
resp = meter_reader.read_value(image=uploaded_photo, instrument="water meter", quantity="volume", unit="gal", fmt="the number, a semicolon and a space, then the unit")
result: 1585.7; gal
